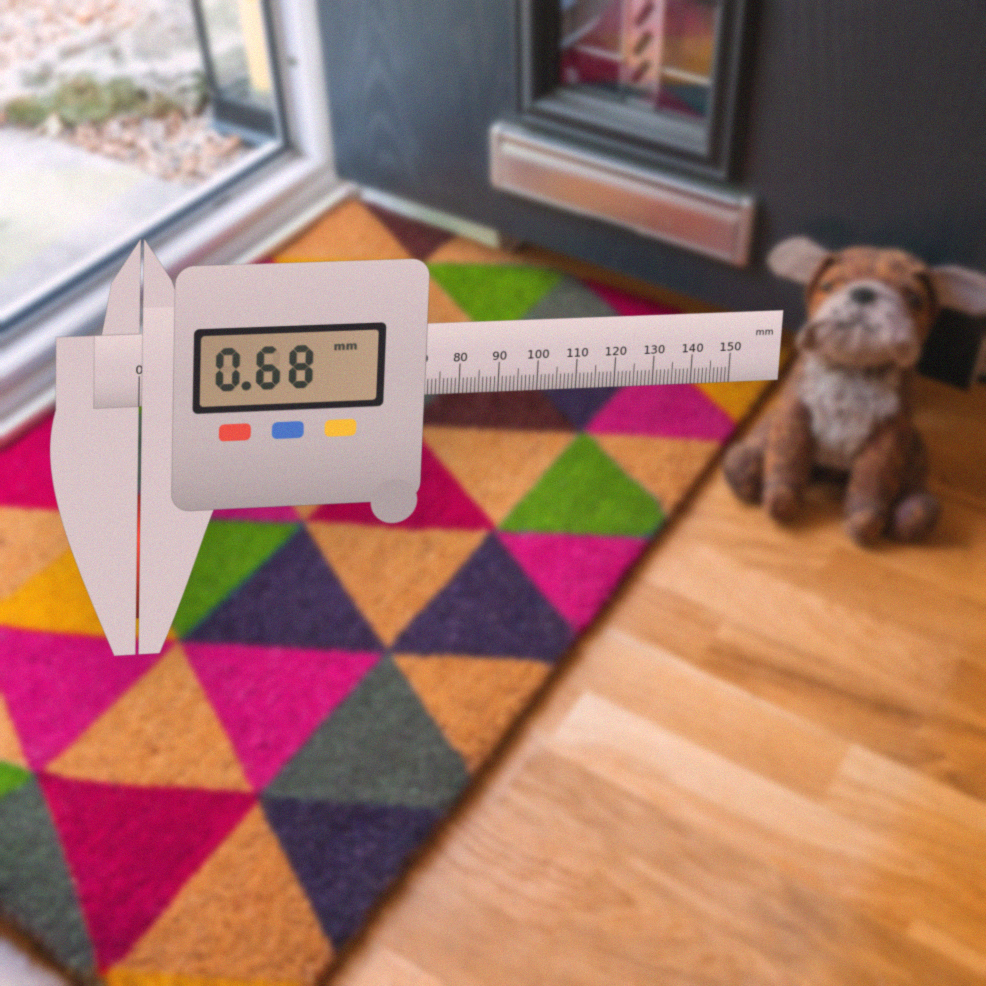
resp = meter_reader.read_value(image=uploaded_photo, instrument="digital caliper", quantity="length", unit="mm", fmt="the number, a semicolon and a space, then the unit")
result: 0.68; mm
